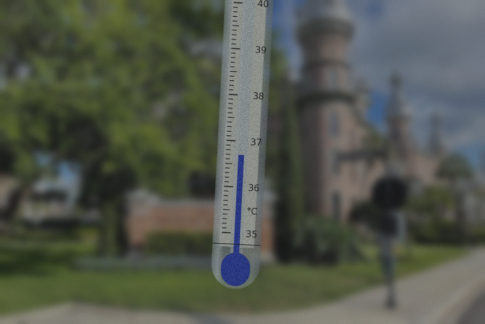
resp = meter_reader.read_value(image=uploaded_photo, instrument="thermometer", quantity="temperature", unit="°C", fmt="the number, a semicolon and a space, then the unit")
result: 36.7; °C
